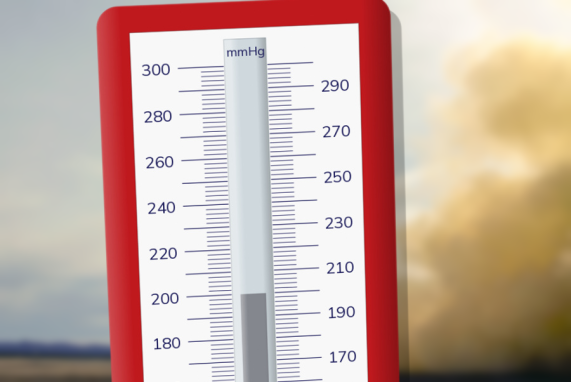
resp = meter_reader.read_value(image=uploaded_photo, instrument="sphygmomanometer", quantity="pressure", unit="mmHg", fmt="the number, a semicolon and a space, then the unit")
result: 200; mmHg
